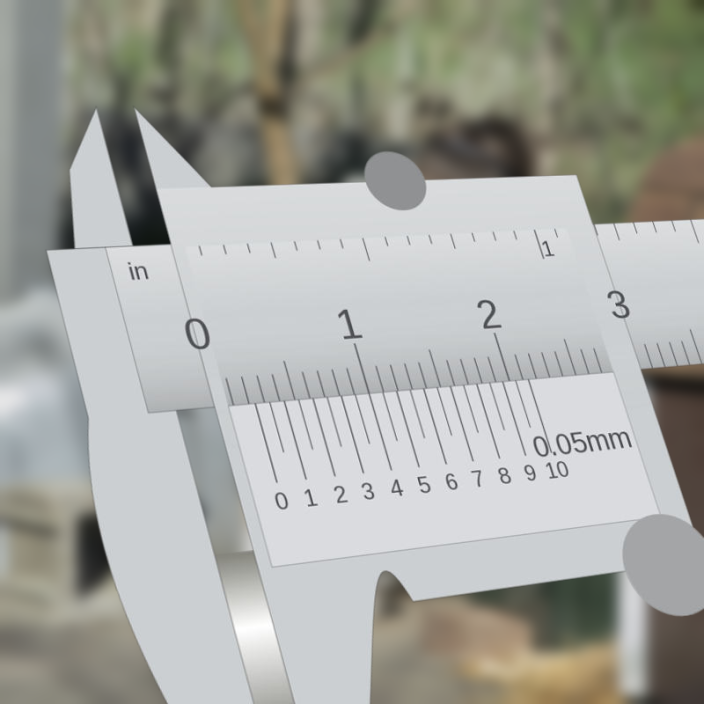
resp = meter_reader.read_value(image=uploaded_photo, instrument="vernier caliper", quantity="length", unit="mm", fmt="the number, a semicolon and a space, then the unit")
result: 2.4; mm
